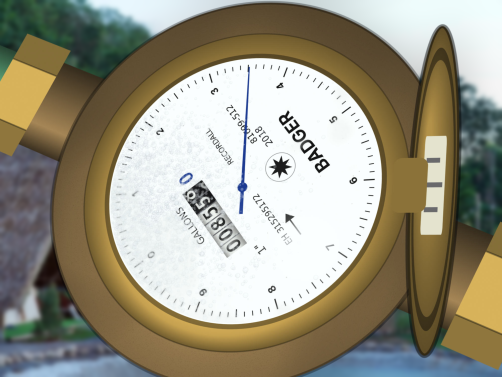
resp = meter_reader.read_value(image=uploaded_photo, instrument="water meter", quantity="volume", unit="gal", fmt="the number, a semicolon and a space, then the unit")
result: 85583.5; gal
